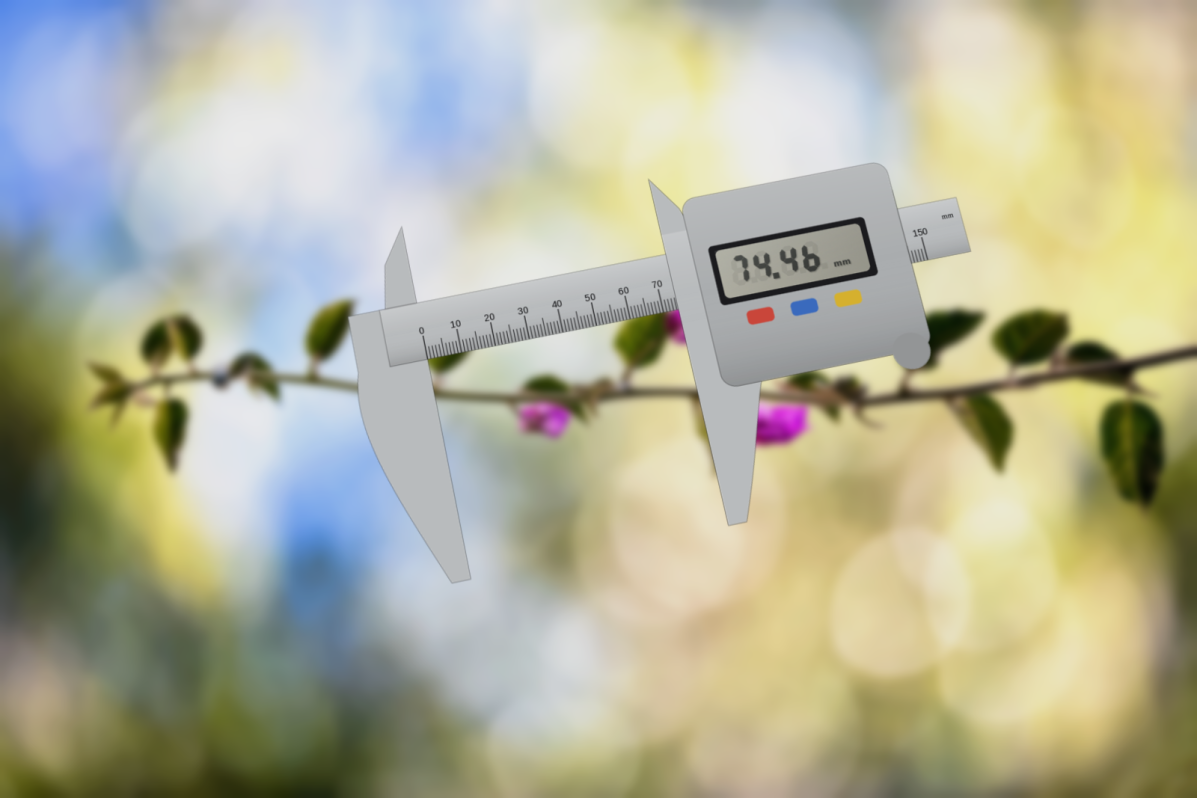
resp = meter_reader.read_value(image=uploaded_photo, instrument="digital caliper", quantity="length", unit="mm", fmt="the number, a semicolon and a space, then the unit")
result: 74.46; mm
